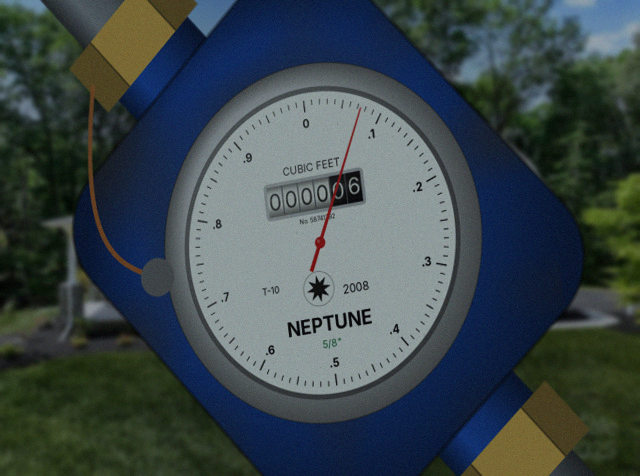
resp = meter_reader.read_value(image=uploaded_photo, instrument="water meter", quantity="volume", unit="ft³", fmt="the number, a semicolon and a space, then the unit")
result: 6.07; ft³
